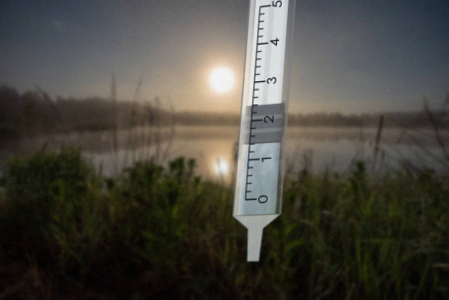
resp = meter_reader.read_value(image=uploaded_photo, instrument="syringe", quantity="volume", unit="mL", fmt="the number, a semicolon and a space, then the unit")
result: 1.4; mL
